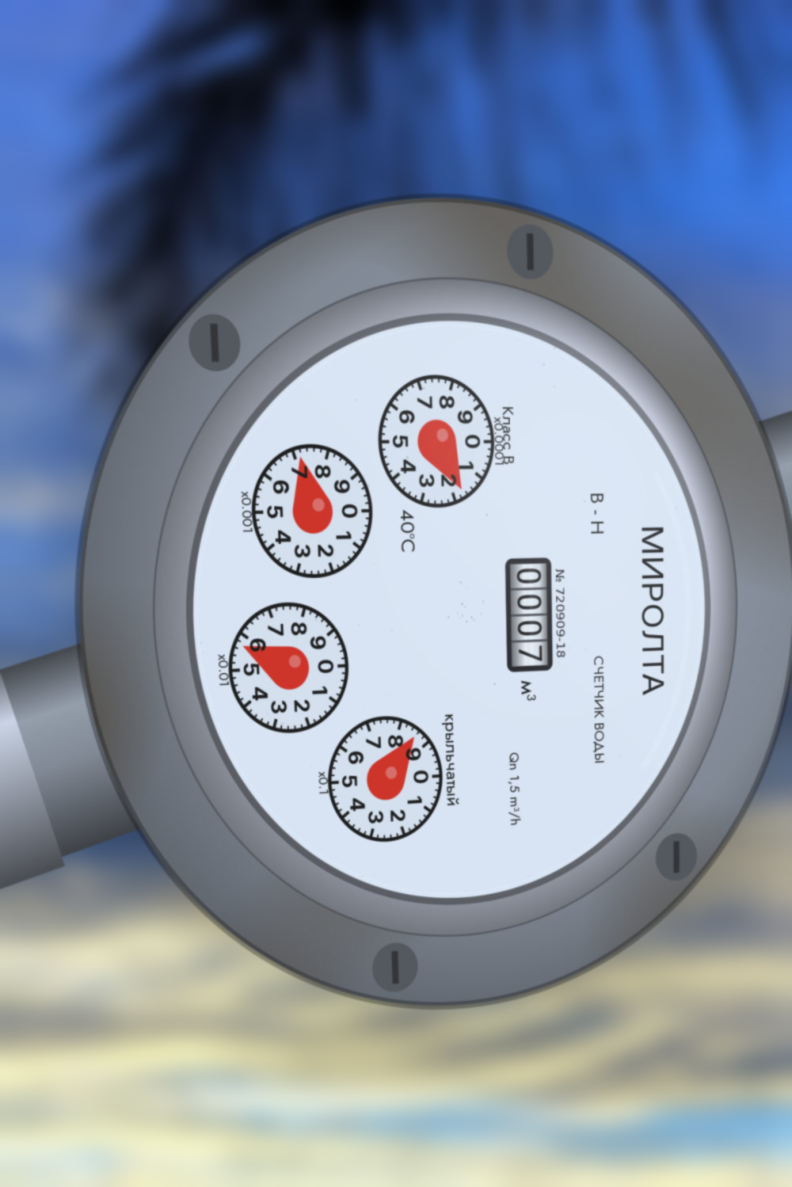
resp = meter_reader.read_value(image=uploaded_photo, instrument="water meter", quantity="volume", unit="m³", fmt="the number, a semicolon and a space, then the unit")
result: 7.8571; m³
